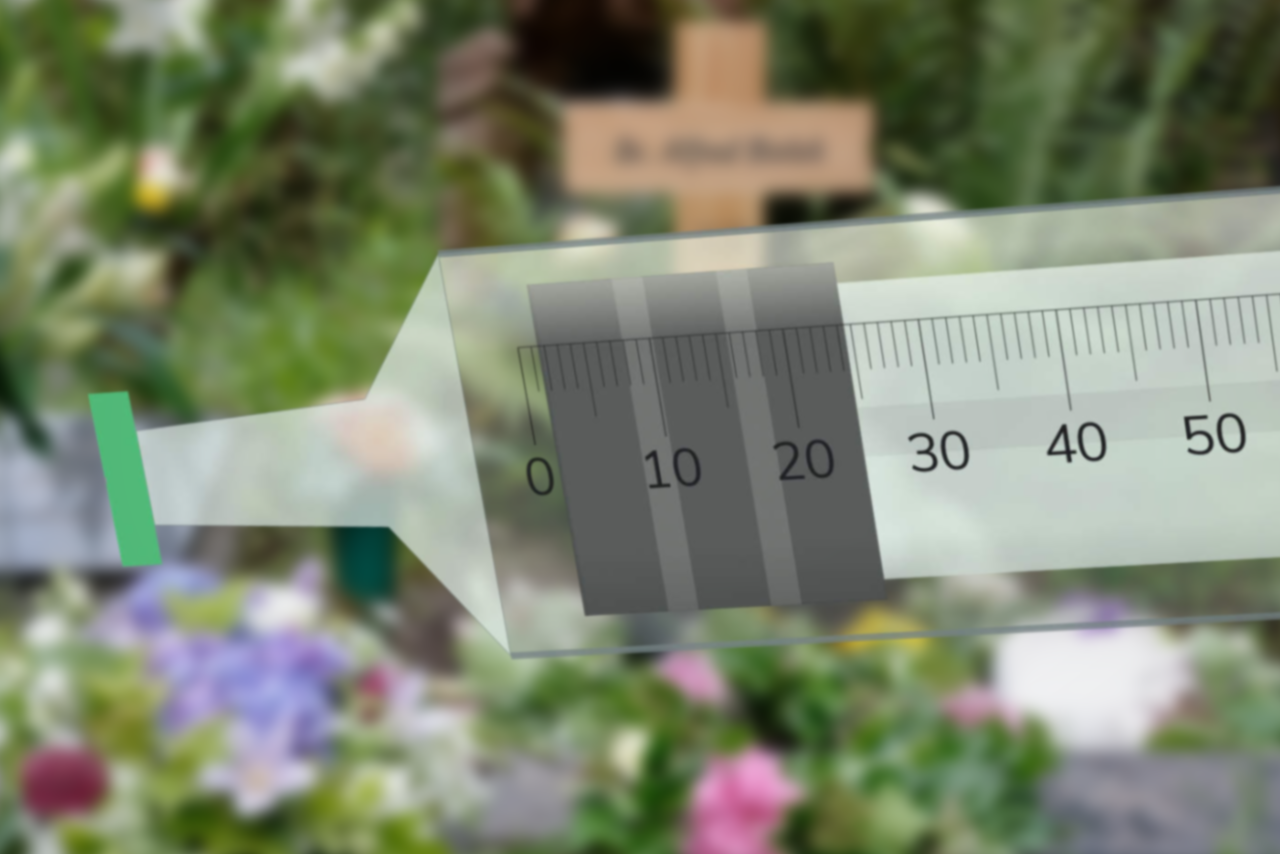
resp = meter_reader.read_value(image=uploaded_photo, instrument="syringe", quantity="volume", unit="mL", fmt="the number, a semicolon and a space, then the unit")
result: 1.5; mL
